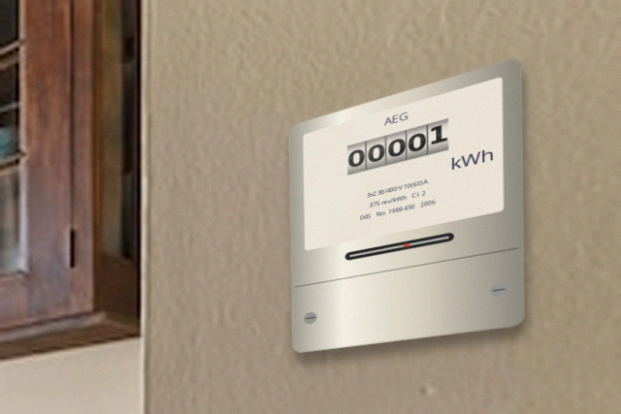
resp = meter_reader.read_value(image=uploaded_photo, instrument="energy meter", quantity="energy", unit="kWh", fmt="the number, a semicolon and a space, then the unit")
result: 1; kWh
